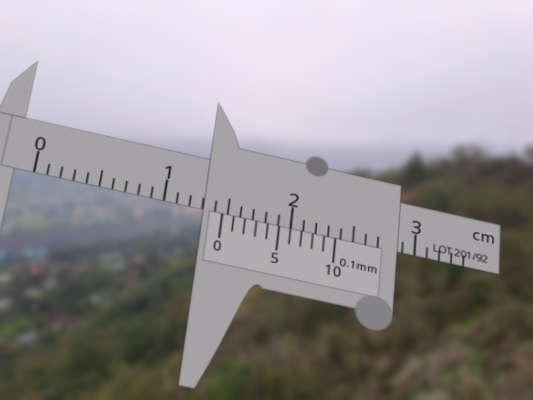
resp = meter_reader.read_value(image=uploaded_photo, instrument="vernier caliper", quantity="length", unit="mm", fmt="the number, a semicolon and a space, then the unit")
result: 14.6; mm
